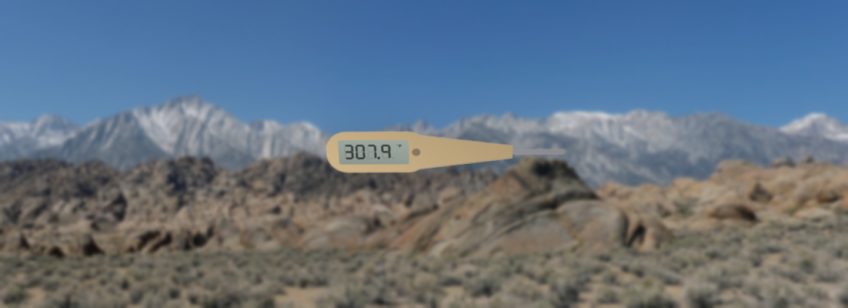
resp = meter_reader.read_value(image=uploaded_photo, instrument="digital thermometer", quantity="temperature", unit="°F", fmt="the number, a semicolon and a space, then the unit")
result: 307.9; °F
